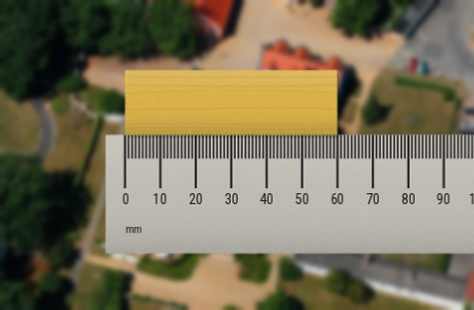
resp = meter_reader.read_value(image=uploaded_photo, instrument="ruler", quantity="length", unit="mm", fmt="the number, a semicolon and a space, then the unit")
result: 60; mm
